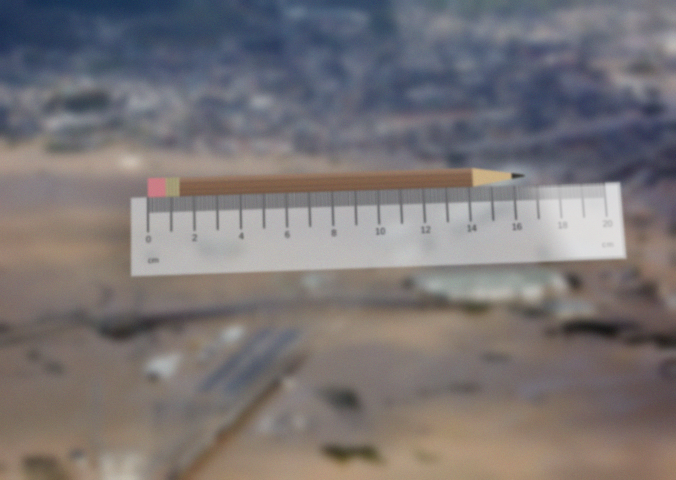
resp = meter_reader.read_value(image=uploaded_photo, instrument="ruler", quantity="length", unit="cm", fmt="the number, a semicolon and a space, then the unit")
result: 16.5; cm
